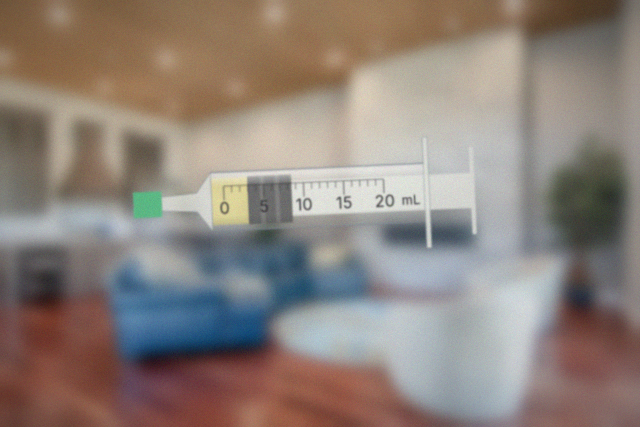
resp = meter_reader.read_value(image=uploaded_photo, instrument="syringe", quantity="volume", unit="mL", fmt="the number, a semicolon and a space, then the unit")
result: 3; mL
